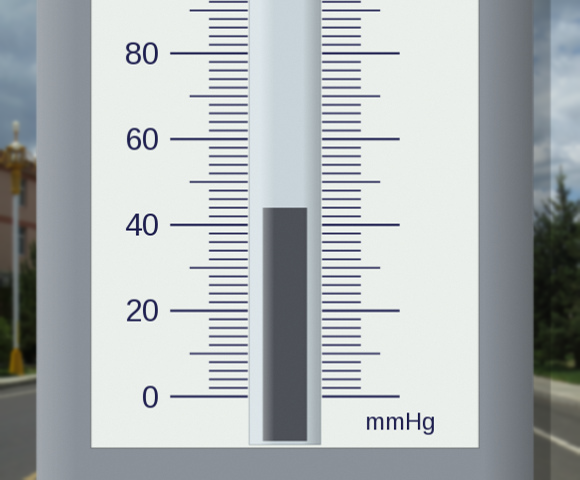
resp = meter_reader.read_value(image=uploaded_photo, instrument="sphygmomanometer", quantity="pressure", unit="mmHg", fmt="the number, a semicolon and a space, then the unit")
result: 44; mmHg
